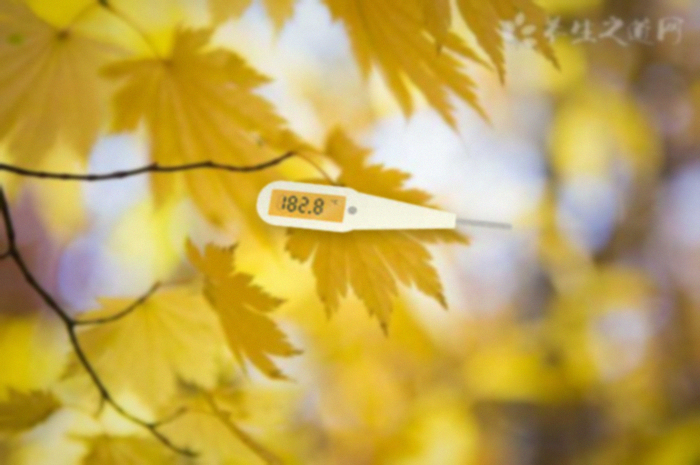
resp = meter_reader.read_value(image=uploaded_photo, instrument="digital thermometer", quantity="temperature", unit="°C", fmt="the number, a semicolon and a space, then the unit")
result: 182.8; °C
